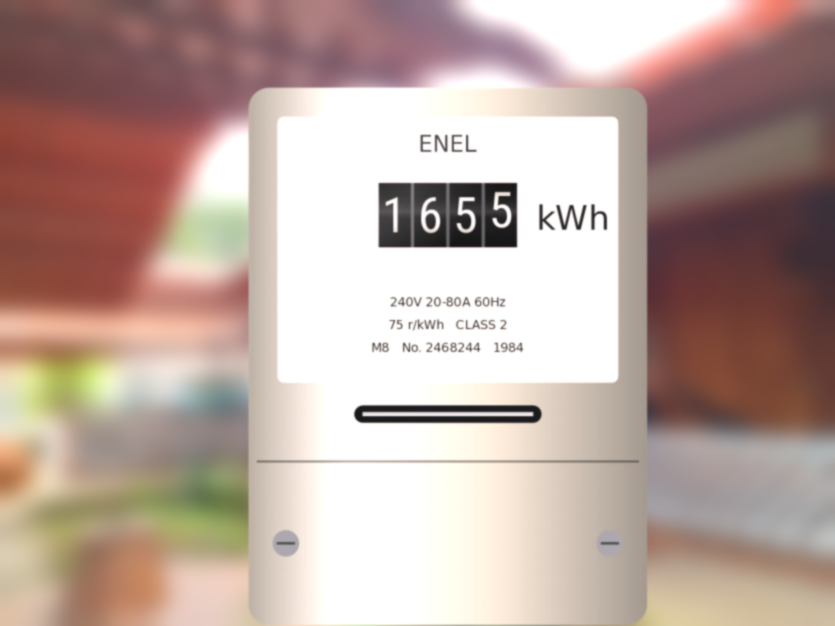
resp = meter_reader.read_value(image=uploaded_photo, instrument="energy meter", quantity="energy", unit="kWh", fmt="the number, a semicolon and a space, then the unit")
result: 1655; kWh
